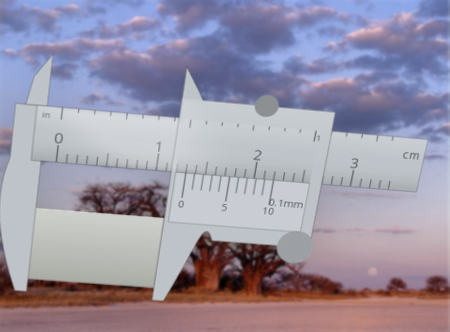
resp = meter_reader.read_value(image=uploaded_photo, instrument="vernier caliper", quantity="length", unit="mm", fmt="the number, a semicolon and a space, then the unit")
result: 13.0; mm
